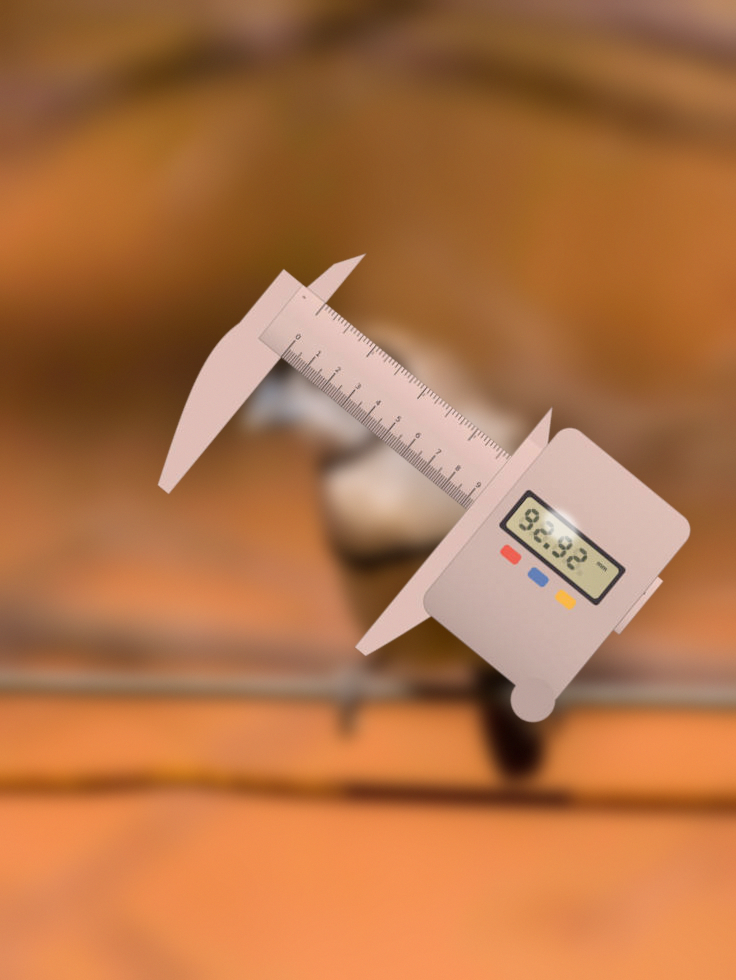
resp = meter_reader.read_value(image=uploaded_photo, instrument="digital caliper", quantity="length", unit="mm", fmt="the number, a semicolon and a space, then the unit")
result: 92.92; mm
